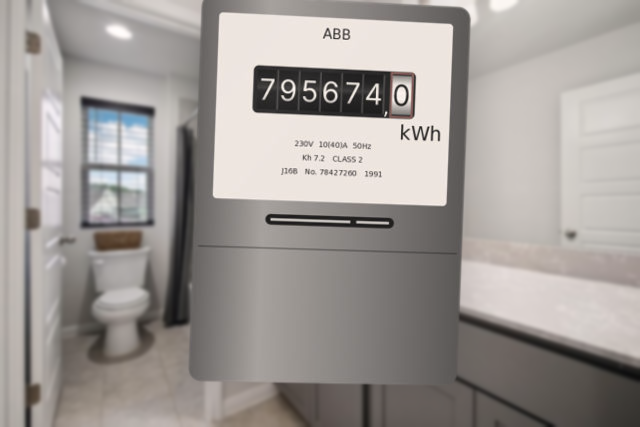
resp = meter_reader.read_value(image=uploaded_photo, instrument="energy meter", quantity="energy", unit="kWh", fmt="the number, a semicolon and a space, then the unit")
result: 795674.0; kWh
